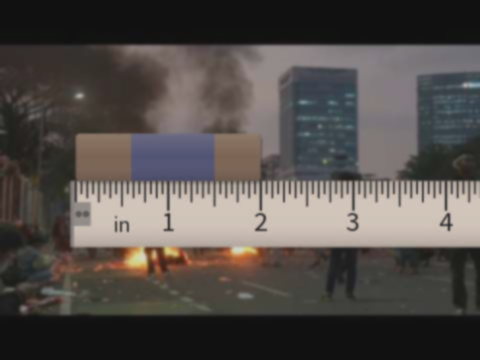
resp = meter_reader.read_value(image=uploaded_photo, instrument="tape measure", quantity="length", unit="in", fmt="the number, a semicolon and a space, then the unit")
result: 2; in
